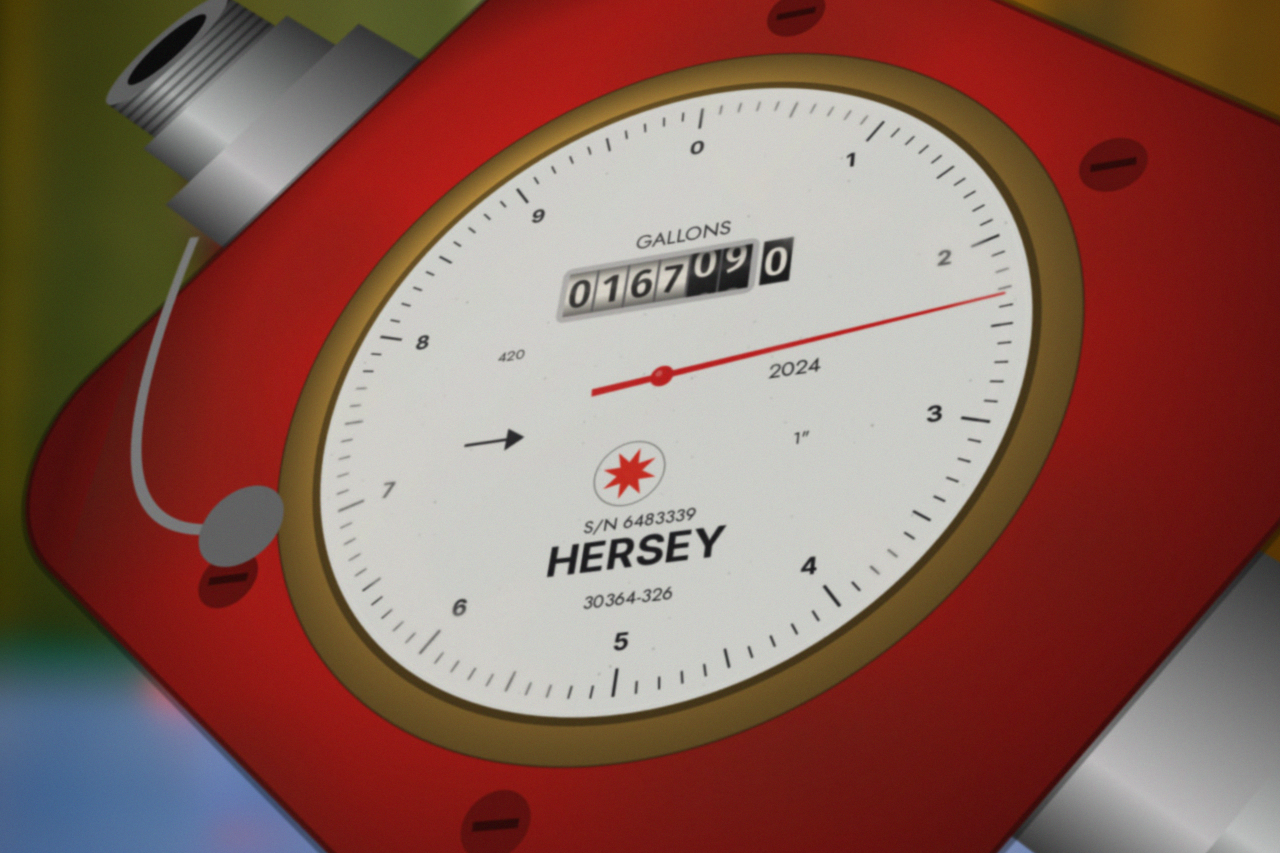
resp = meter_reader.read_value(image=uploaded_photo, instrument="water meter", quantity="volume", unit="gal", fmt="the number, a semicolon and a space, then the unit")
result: 167092.3; gal
